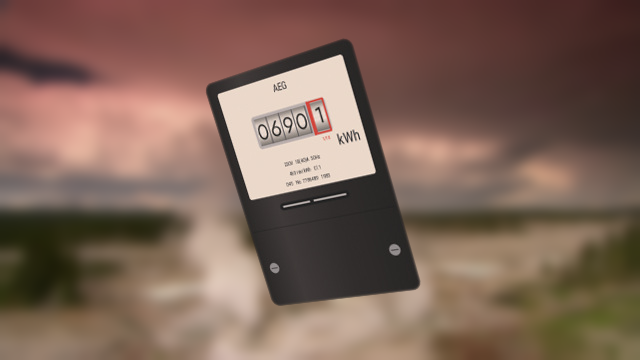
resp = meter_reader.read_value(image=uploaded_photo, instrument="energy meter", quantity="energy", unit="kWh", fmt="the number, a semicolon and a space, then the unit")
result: 690.1; kWh
